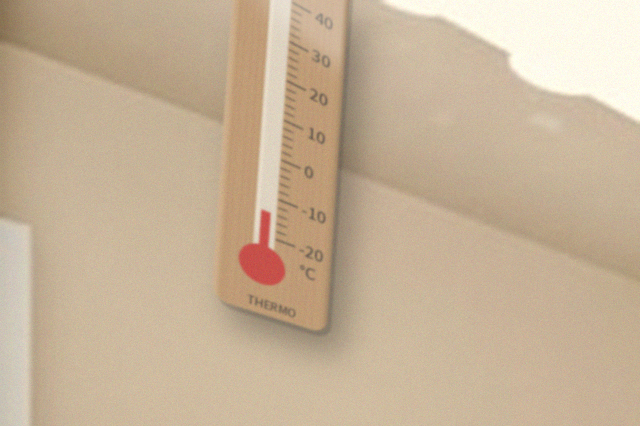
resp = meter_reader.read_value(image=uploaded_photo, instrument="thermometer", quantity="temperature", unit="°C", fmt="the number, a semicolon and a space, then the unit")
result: -14; °C
